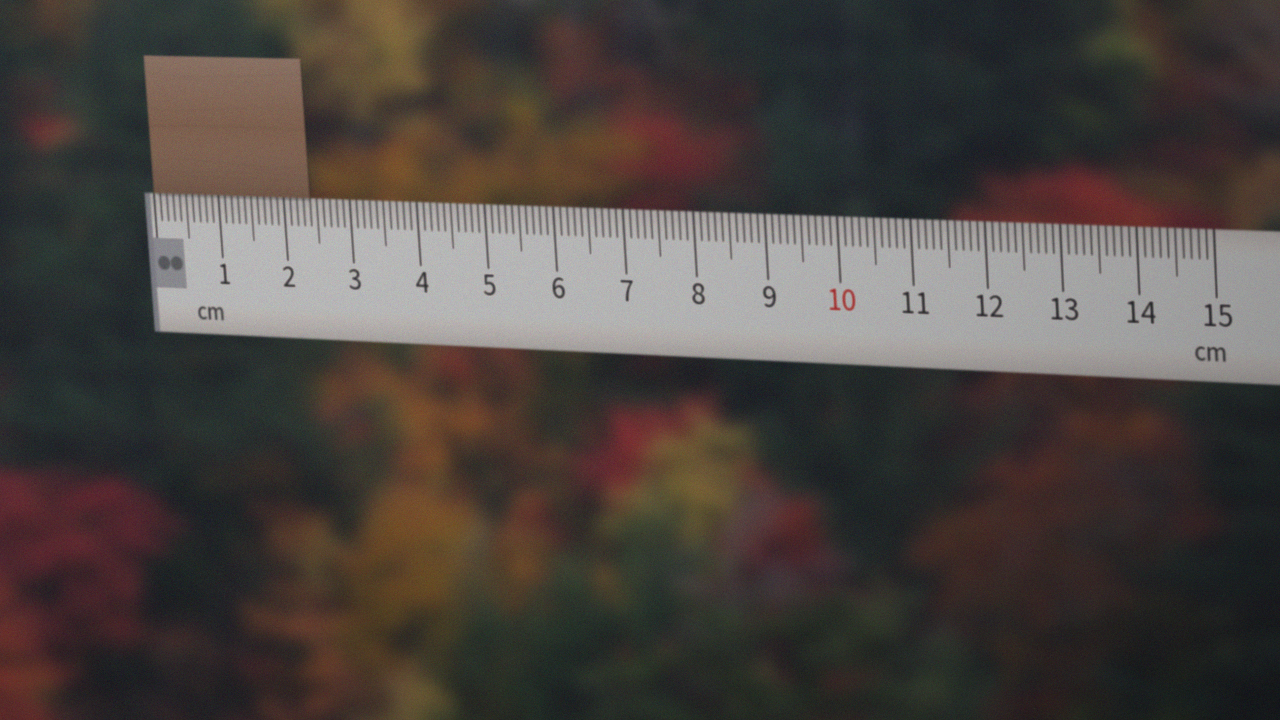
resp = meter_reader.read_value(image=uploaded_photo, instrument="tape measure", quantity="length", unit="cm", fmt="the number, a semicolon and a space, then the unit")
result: 2.4; cm
